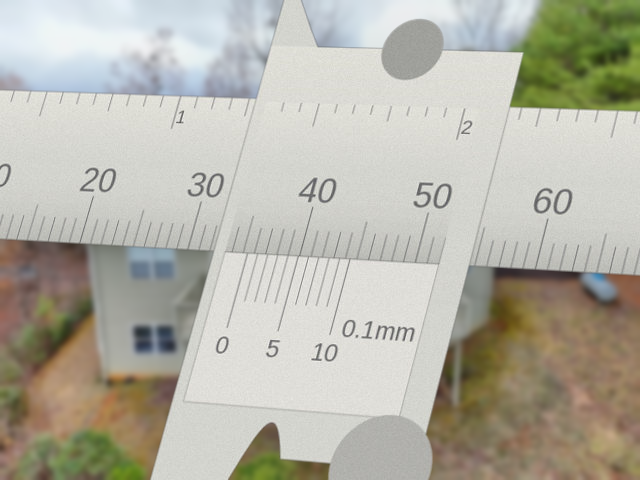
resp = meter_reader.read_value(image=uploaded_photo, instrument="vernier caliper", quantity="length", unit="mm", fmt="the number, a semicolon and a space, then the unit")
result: 35.4; mm
